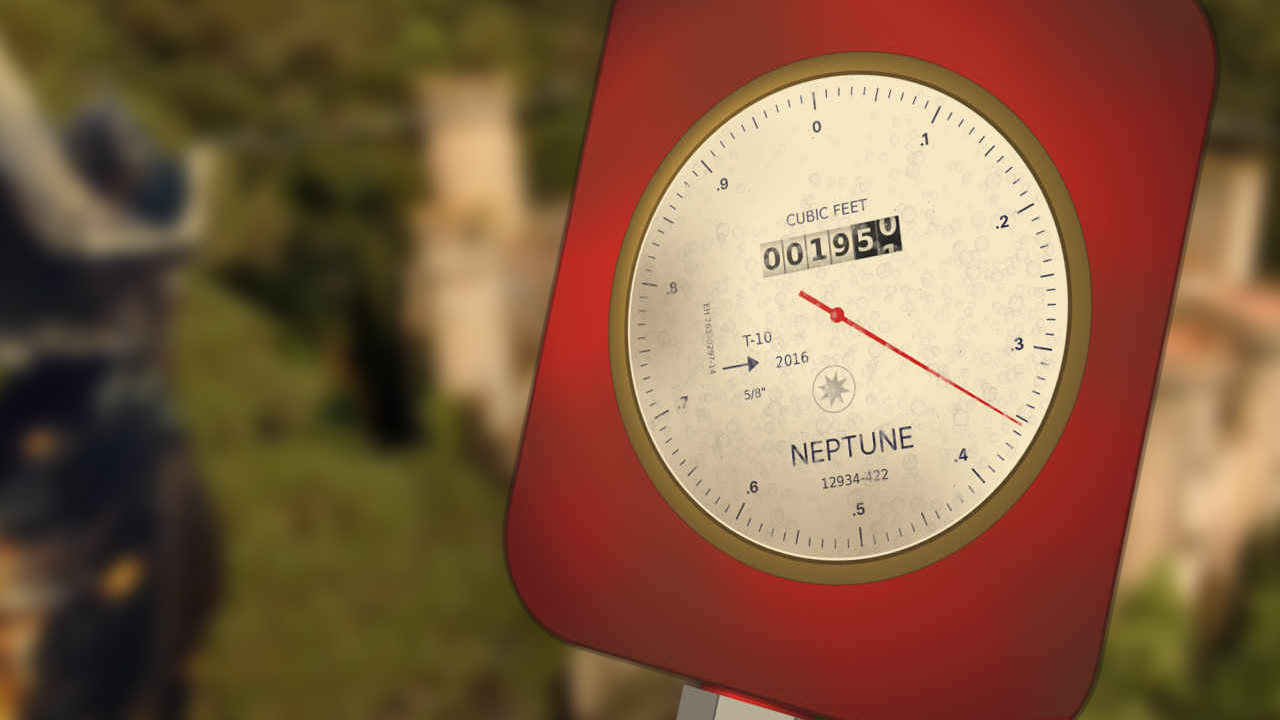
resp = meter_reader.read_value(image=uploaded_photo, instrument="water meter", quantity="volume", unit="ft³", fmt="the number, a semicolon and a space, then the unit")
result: 1950.35; ft³
